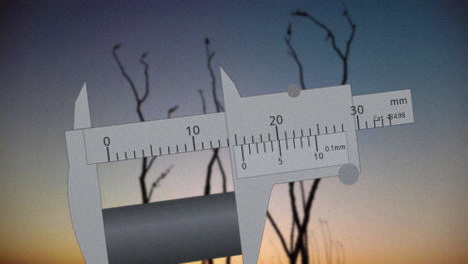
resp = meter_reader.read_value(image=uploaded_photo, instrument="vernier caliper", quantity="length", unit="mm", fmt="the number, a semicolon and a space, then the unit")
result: 15.6; mm
